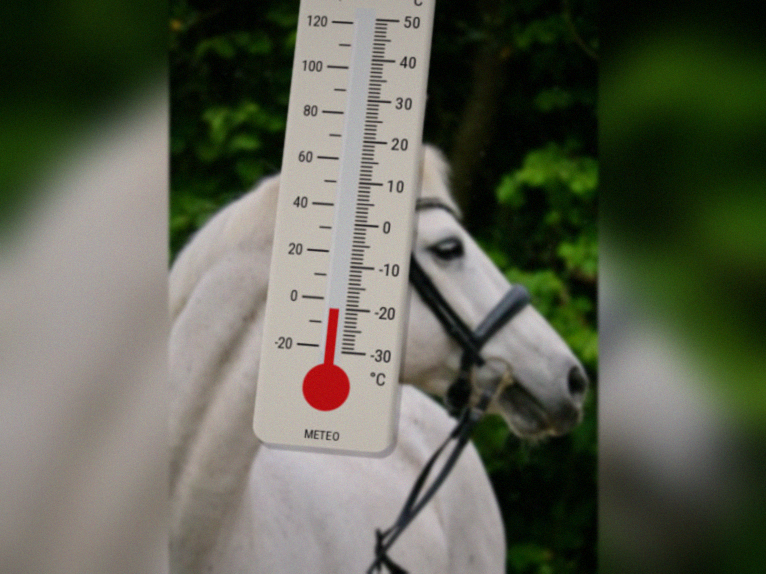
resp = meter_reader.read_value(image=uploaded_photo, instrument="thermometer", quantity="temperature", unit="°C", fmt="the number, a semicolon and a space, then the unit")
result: -20; °C
